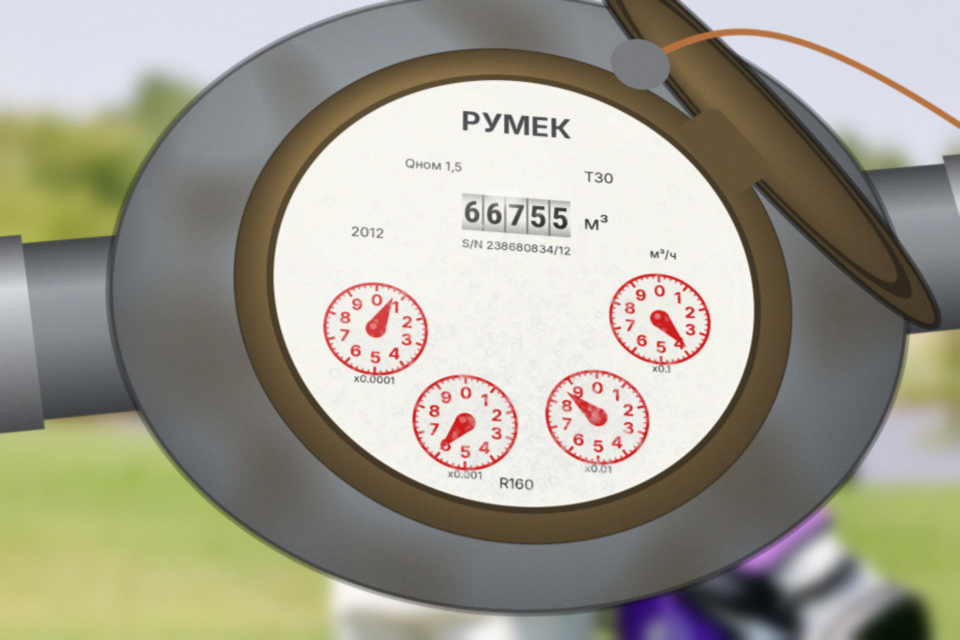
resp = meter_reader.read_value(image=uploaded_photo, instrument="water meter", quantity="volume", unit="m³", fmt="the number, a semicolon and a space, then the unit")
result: 66755.3860; m³
